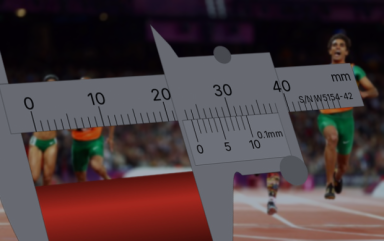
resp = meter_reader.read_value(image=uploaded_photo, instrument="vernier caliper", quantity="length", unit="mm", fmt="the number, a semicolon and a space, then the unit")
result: 23.6; mm
